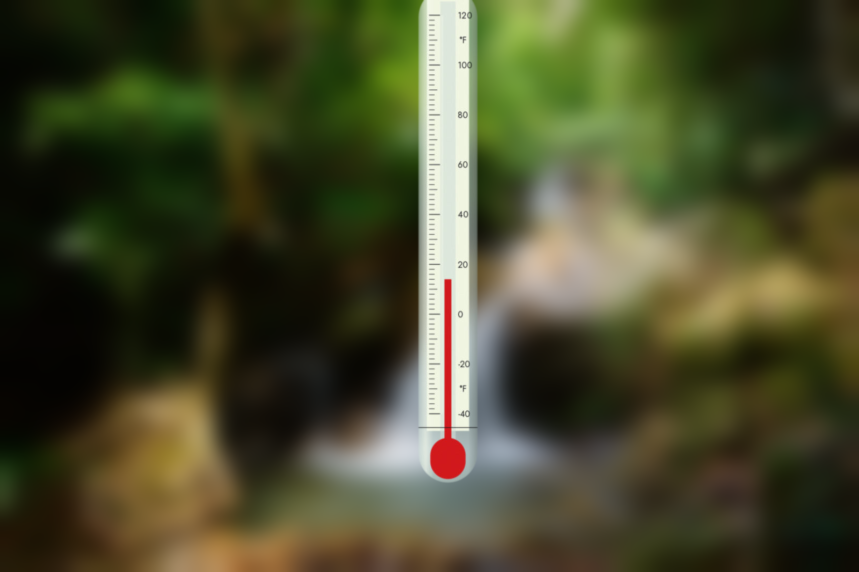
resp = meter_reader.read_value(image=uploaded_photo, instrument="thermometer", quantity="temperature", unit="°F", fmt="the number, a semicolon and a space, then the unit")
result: 14; °F
